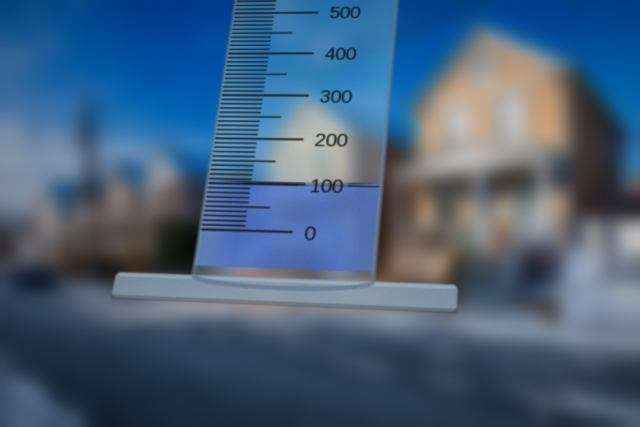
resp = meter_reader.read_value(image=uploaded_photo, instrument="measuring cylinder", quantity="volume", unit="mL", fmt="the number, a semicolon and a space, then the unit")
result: 100; mL
